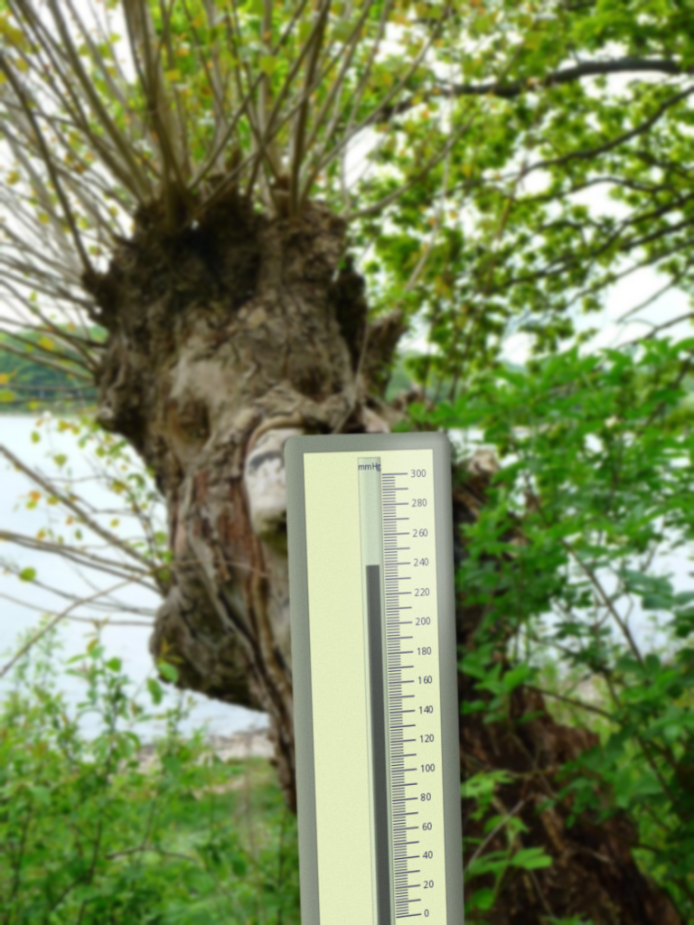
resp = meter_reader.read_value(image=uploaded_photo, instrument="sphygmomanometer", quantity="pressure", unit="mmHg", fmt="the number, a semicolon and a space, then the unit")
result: 240; mmHg
